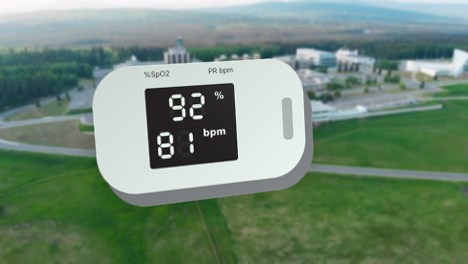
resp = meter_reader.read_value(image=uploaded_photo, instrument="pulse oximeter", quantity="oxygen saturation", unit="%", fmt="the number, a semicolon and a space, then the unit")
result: 92; %
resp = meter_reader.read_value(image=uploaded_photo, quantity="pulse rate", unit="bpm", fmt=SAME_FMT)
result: 81; bpm
